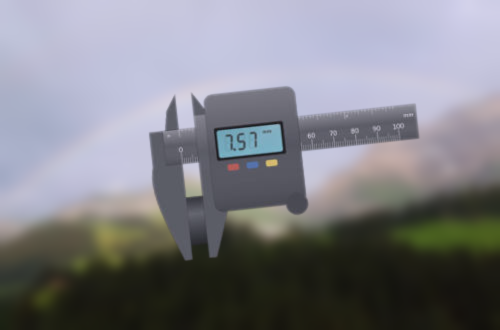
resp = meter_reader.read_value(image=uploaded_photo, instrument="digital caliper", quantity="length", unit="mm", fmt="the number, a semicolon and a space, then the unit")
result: 7.57; mm
